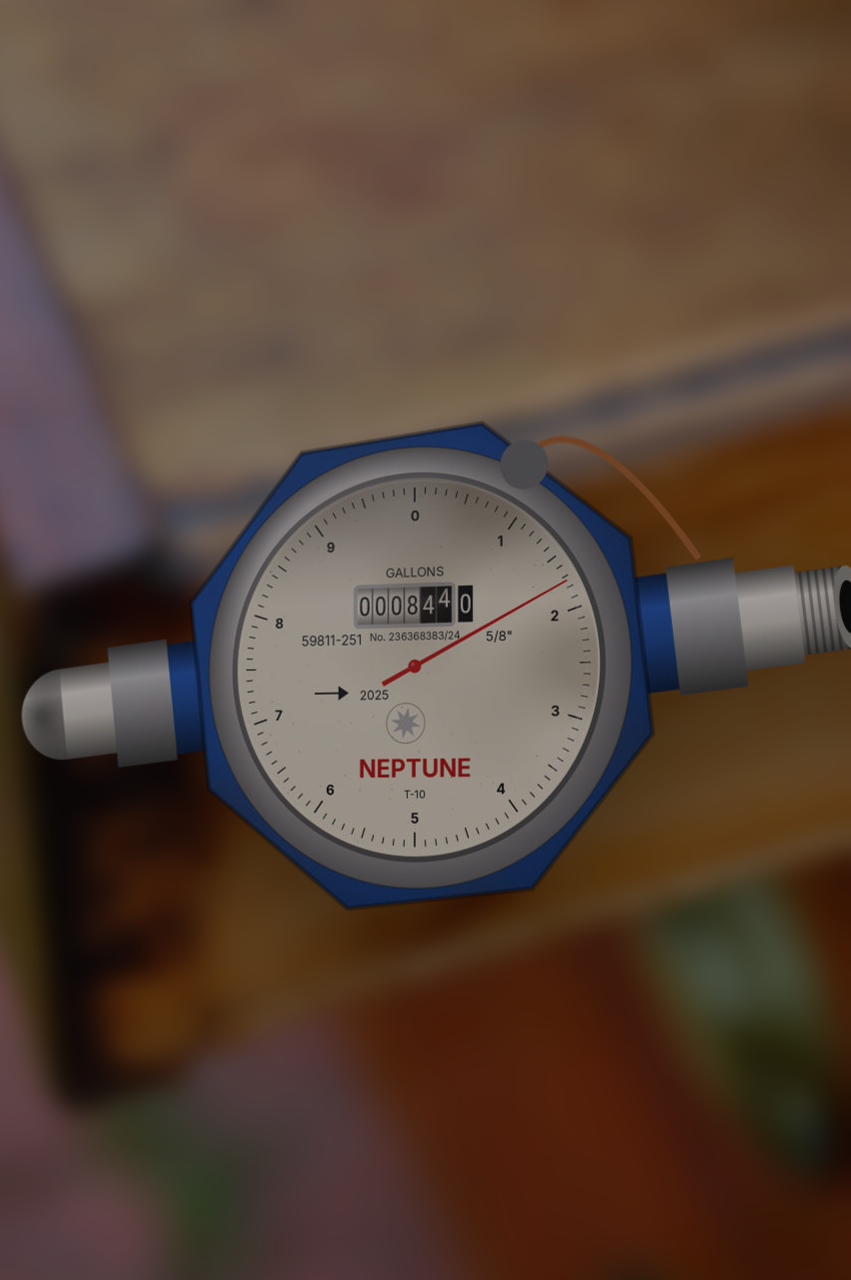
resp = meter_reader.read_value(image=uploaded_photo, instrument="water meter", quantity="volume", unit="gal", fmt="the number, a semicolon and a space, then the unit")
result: 8441.7; gal
